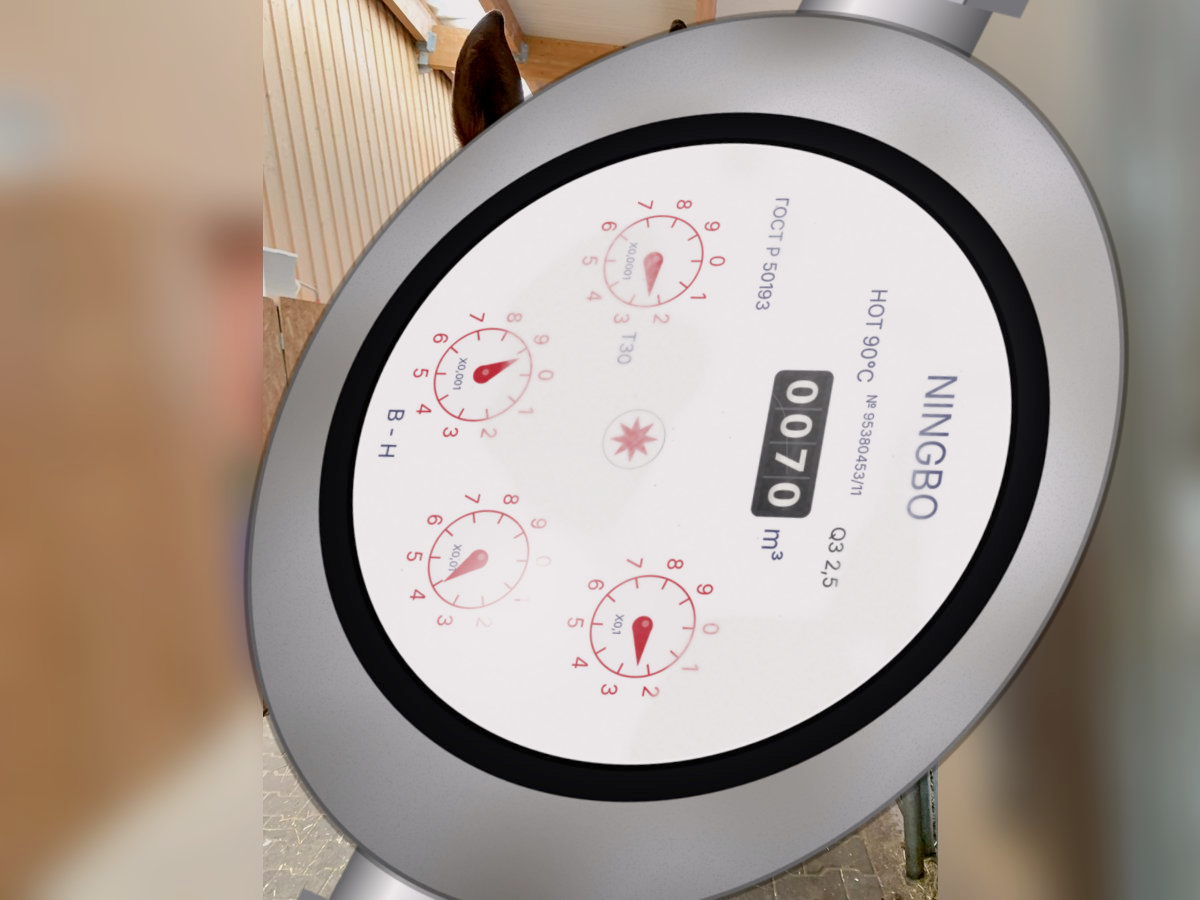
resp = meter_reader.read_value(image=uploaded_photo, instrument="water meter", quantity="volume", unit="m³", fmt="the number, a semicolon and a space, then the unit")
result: 70.2392; m³
